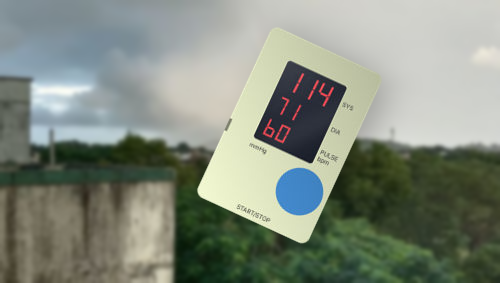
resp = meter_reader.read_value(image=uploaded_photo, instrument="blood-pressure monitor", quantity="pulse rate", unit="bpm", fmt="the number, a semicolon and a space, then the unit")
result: 60; bpm
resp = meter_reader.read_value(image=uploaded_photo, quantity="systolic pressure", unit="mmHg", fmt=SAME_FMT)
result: 114; mmHg
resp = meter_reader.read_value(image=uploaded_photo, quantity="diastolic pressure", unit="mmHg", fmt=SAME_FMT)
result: 71; mmHg
